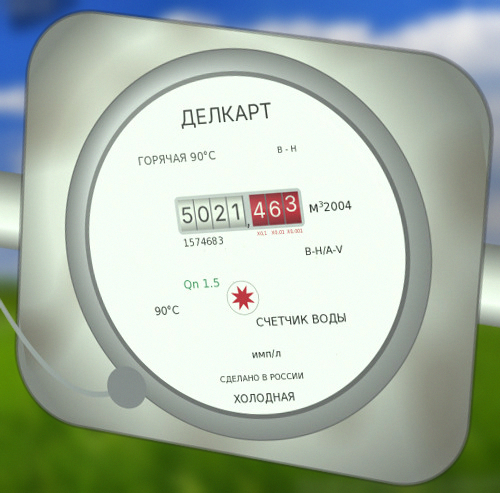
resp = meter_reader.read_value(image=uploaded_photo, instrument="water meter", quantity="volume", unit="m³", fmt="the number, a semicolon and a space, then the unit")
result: 5021.463; m³
